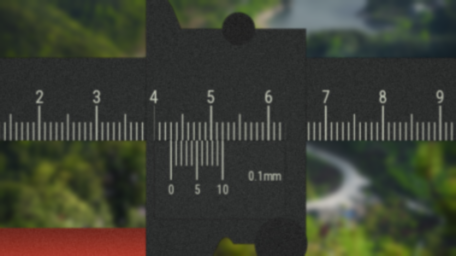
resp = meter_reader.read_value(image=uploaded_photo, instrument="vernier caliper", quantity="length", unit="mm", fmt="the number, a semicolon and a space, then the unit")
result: 43.0; mm
